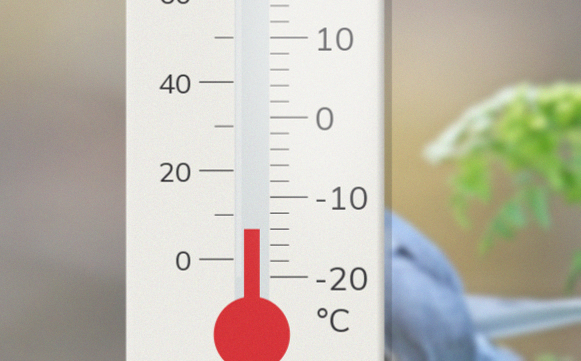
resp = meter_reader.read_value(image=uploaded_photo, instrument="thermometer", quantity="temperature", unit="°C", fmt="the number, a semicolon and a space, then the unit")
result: -14; °C
